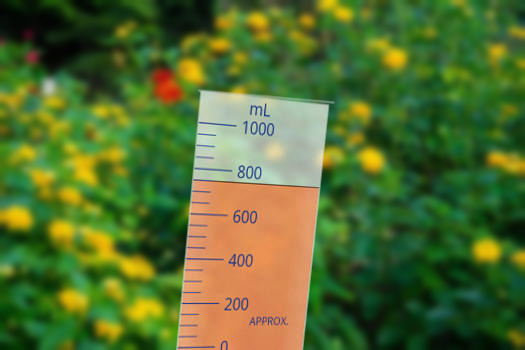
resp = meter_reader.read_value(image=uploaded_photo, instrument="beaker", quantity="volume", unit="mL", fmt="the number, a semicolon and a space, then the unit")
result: 750; mL
